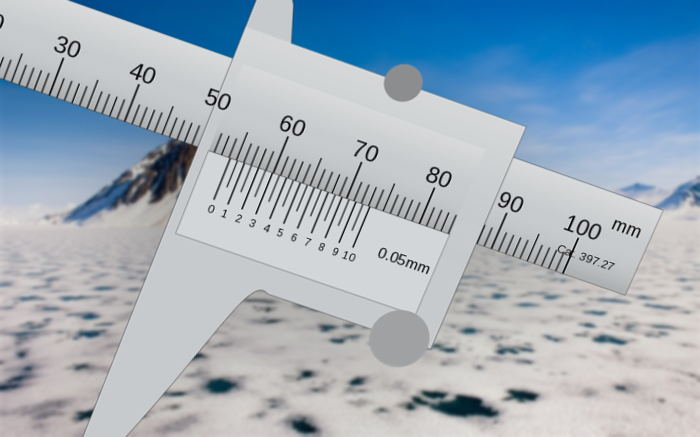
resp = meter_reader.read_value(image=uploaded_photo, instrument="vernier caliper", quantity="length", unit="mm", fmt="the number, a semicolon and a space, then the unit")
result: 54.2; mm
